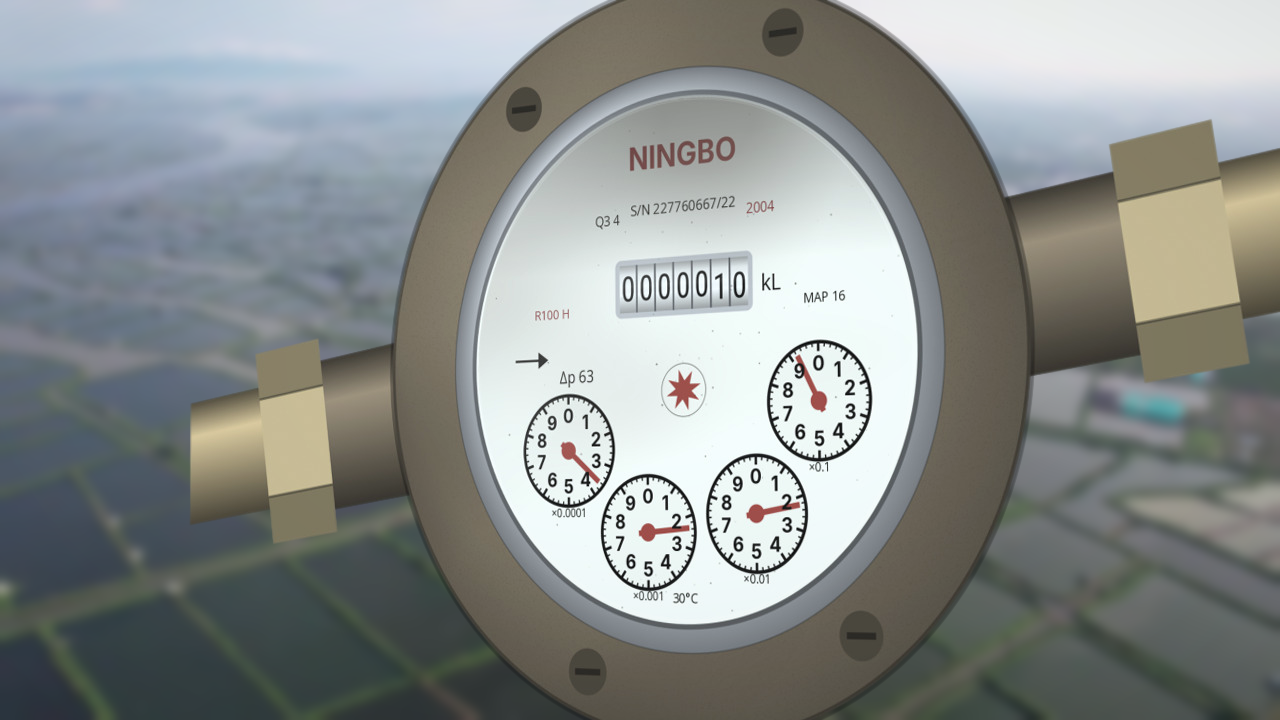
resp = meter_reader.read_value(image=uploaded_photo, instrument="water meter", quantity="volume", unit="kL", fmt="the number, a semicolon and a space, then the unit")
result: 9.9223; kL
